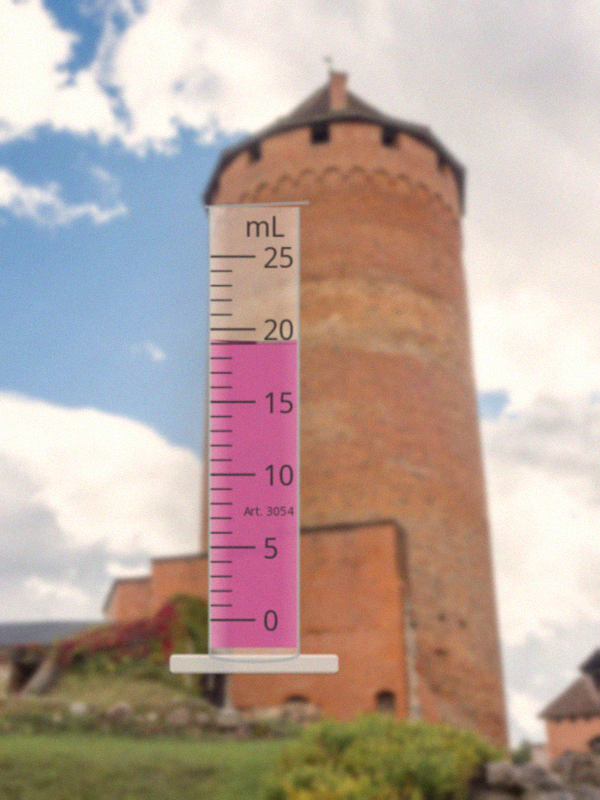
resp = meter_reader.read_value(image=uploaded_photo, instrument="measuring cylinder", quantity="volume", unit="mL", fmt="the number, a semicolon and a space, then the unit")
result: 19; mL
